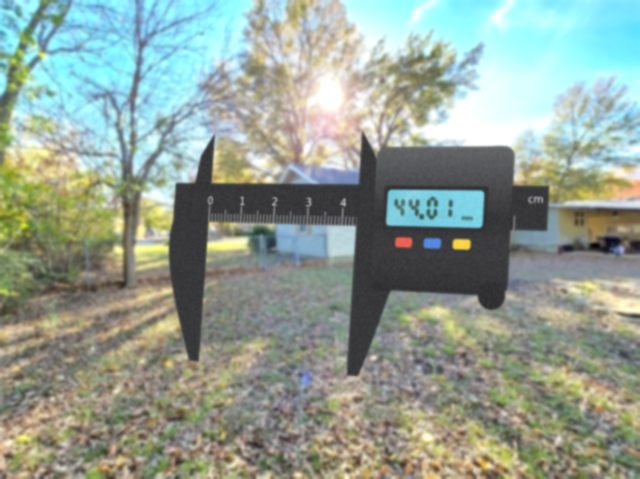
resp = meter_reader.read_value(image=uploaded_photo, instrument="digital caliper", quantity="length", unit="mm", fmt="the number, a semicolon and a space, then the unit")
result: 44.01; mm
